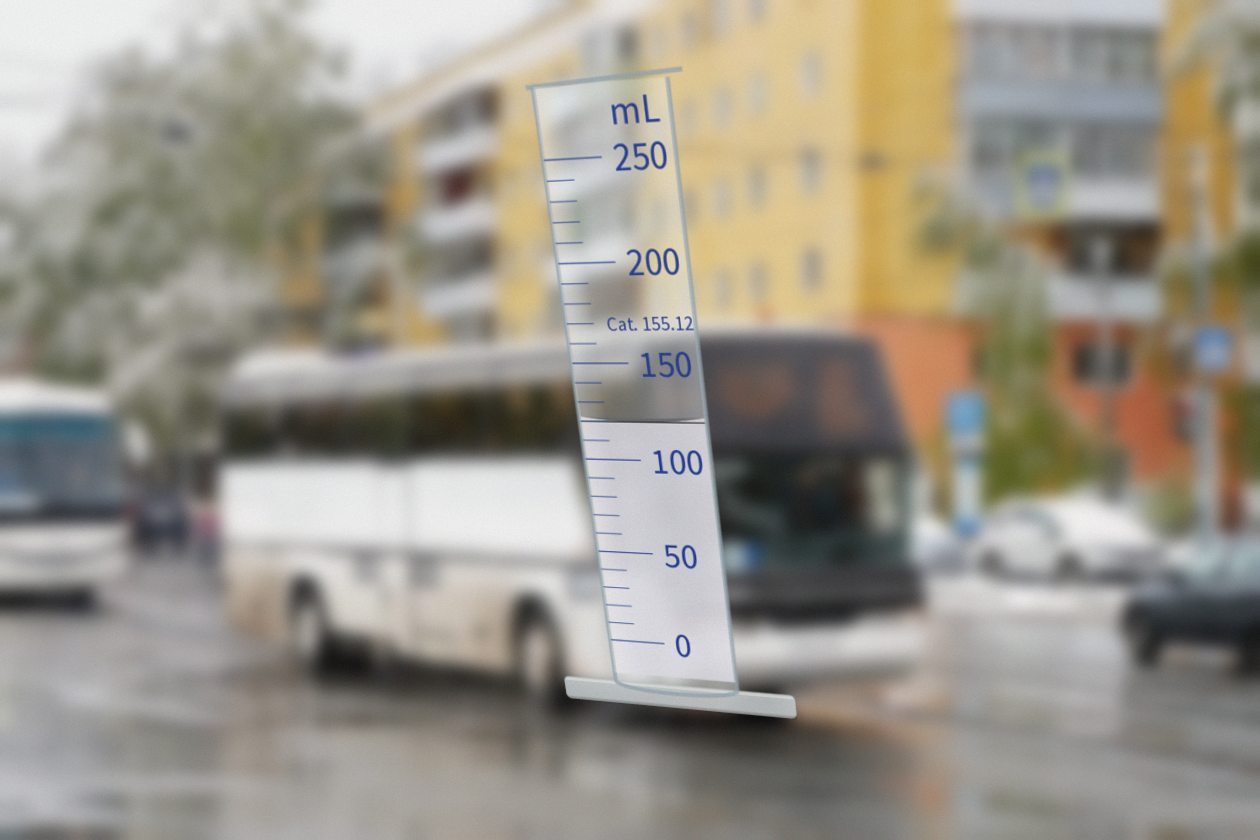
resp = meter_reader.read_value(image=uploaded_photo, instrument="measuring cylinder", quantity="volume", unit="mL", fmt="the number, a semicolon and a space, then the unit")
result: 120; mL
